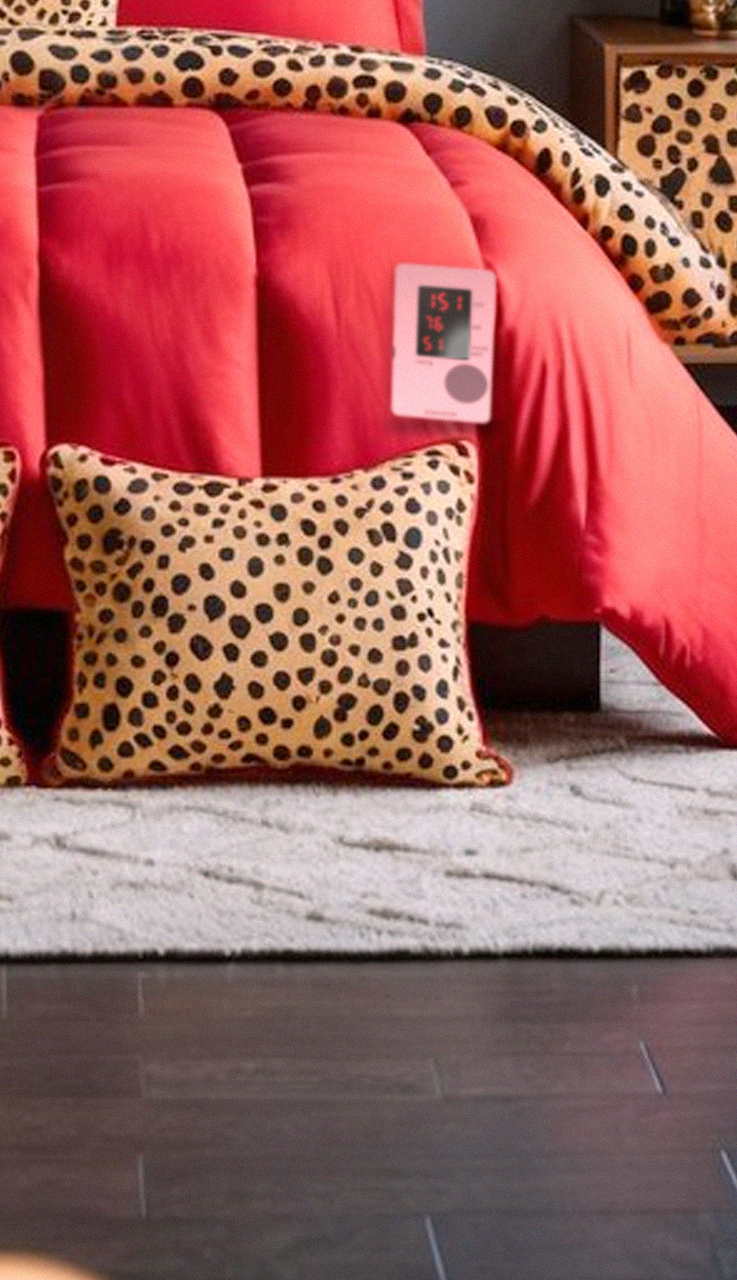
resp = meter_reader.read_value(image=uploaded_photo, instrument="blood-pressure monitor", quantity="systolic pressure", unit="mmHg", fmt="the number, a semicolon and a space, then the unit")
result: 151; mmHg
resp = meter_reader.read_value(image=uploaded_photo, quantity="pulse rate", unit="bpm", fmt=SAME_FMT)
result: 51; bpm
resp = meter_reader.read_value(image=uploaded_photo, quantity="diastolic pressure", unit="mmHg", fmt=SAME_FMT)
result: 76; mmHg
